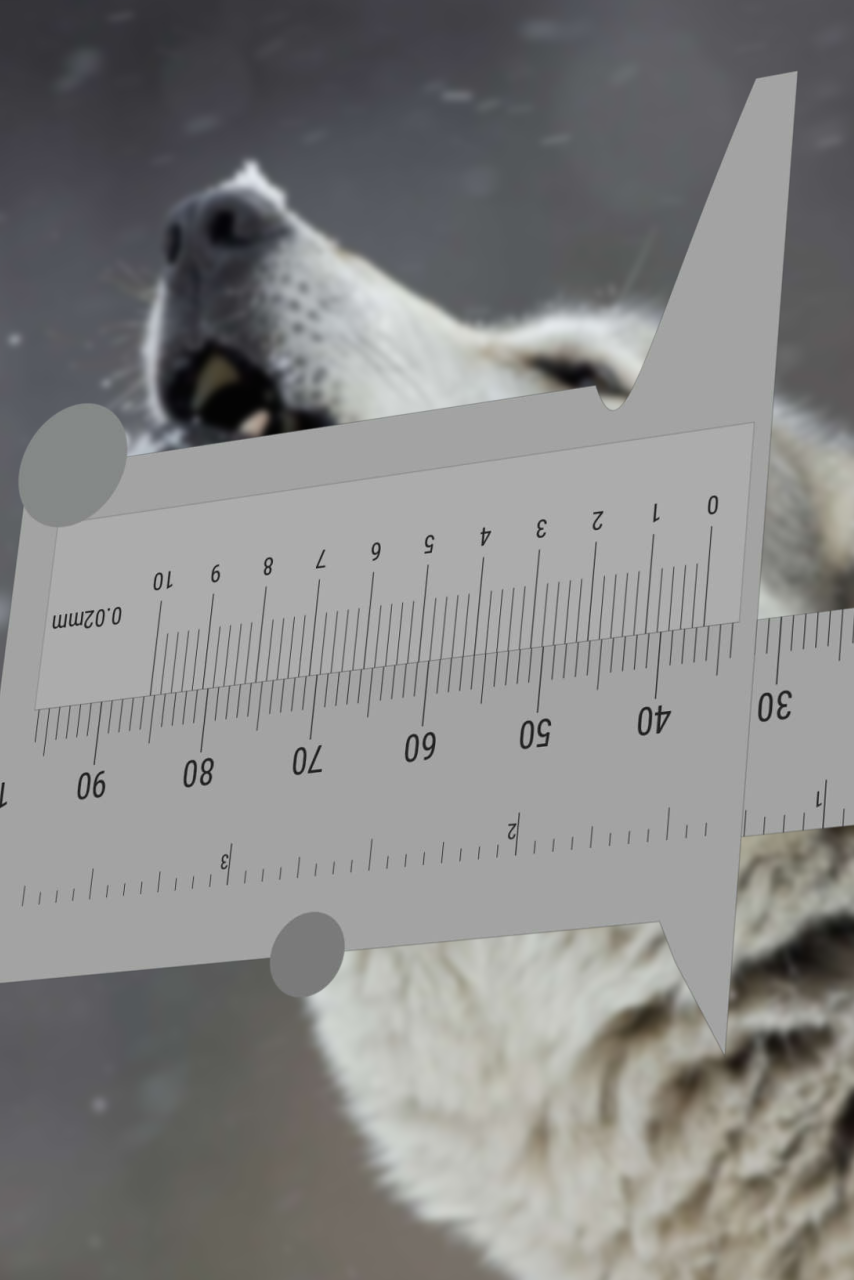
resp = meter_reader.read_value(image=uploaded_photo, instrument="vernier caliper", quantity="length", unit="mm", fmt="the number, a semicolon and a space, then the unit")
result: 36.4; mm
